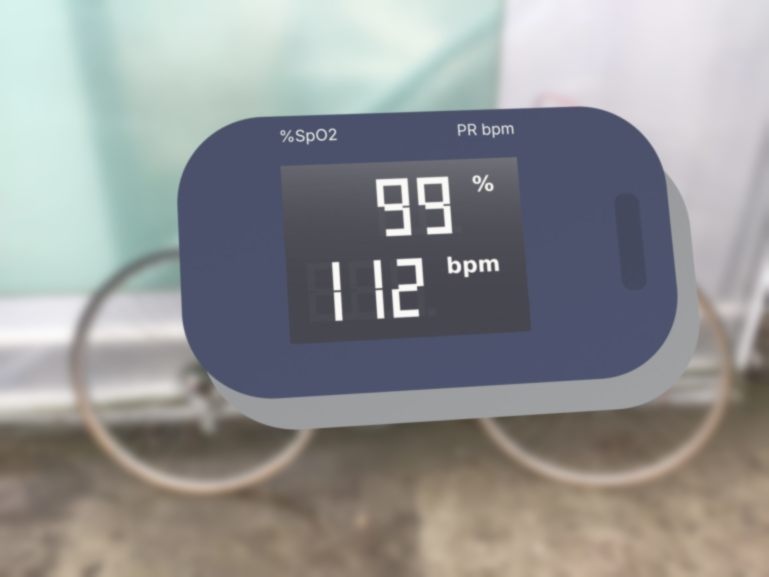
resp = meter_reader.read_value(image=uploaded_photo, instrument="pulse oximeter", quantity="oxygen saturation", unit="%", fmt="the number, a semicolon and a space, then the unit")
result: 99; %
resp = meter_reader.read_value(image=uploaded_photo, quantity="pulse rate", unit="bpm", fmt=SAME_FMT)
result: 112; bpm
